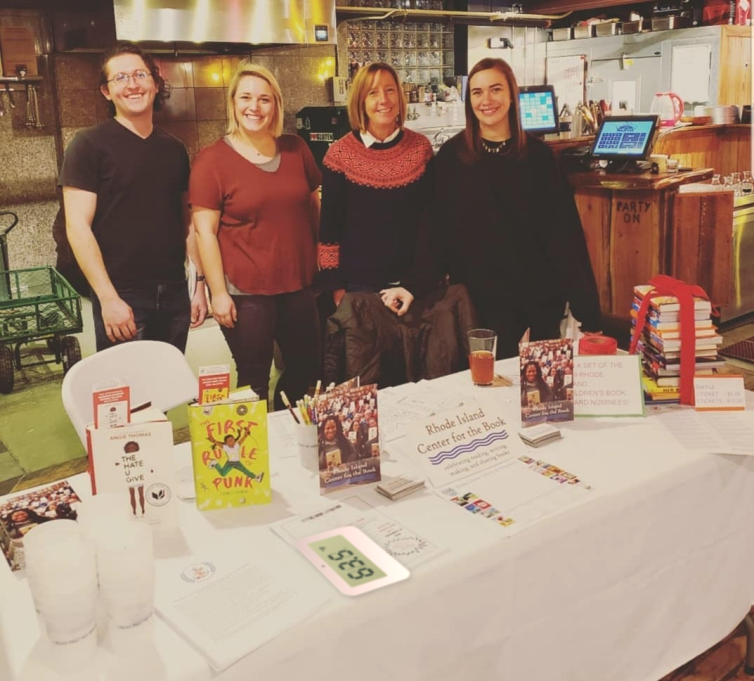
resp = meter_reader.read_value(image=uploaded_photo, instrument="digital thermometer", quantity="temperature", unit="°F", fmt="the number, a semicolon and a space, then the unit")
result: 63.5; °F
